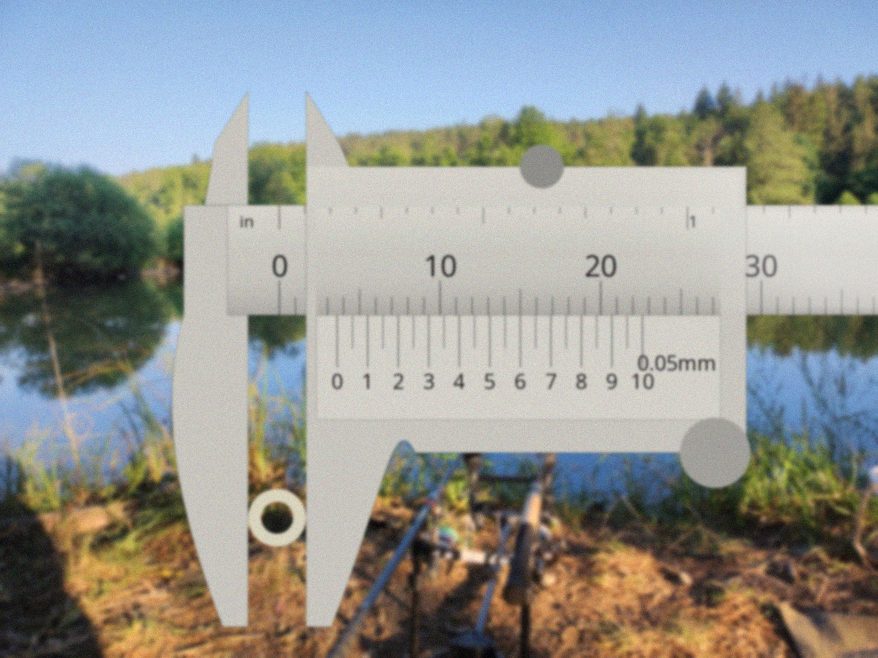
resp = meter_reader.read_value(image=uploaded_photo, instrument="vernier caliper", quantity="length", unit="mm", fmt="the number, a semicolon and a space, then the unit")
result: 3.6; mm
